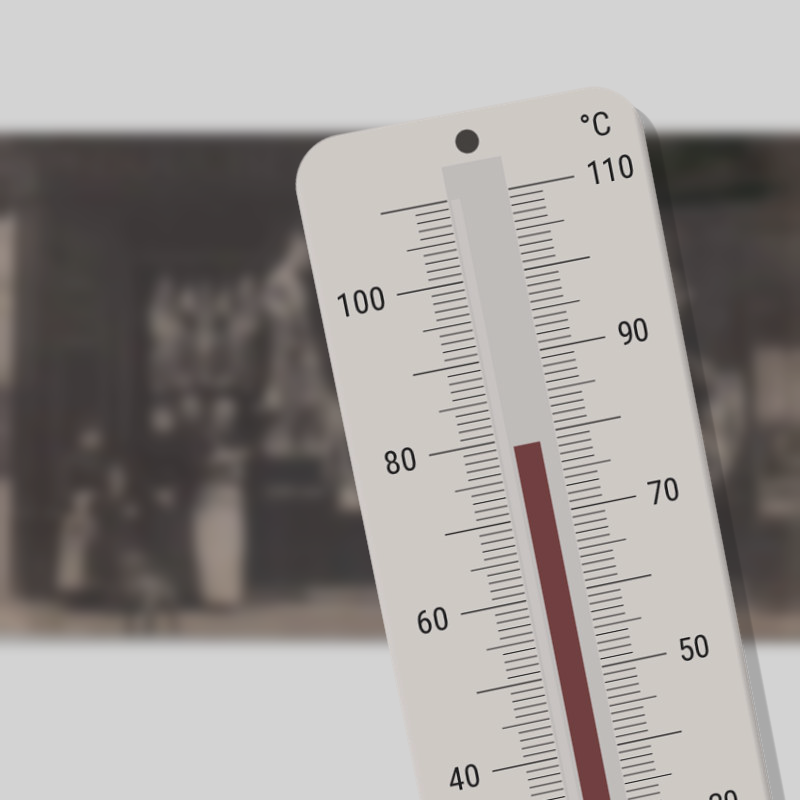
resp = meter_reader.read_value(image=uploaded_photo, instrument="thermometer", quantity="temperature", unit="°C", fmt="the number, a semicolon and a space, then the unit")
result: 79; °C
